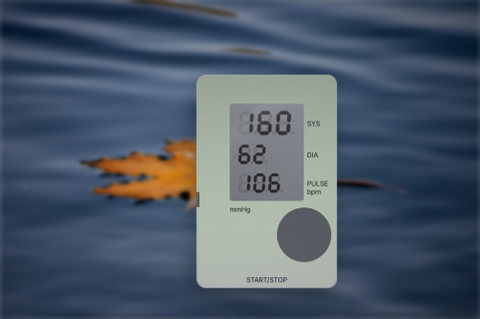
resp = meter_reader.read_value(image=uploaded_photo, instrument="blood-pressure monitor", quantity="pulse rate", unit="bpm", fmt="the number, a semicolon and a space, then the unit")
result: 106; bpm
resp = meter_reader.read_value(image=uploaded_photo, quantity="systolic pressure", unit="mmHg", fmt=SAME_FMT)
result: 160; mmHg
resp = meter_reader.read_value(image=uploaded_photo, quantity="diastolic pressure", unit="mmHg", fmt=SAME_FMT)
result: 62; mmHg
